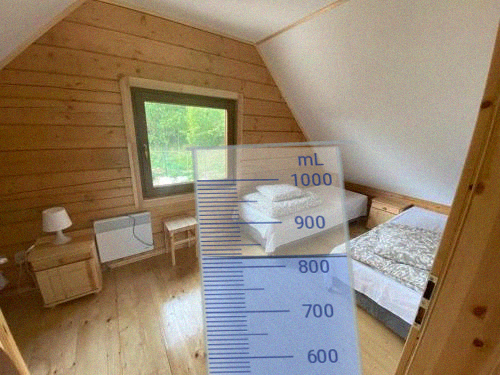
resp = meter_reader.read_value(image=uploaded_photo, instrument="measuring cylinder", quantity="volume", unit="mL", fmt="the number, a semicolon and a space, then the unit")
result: 820; mL
